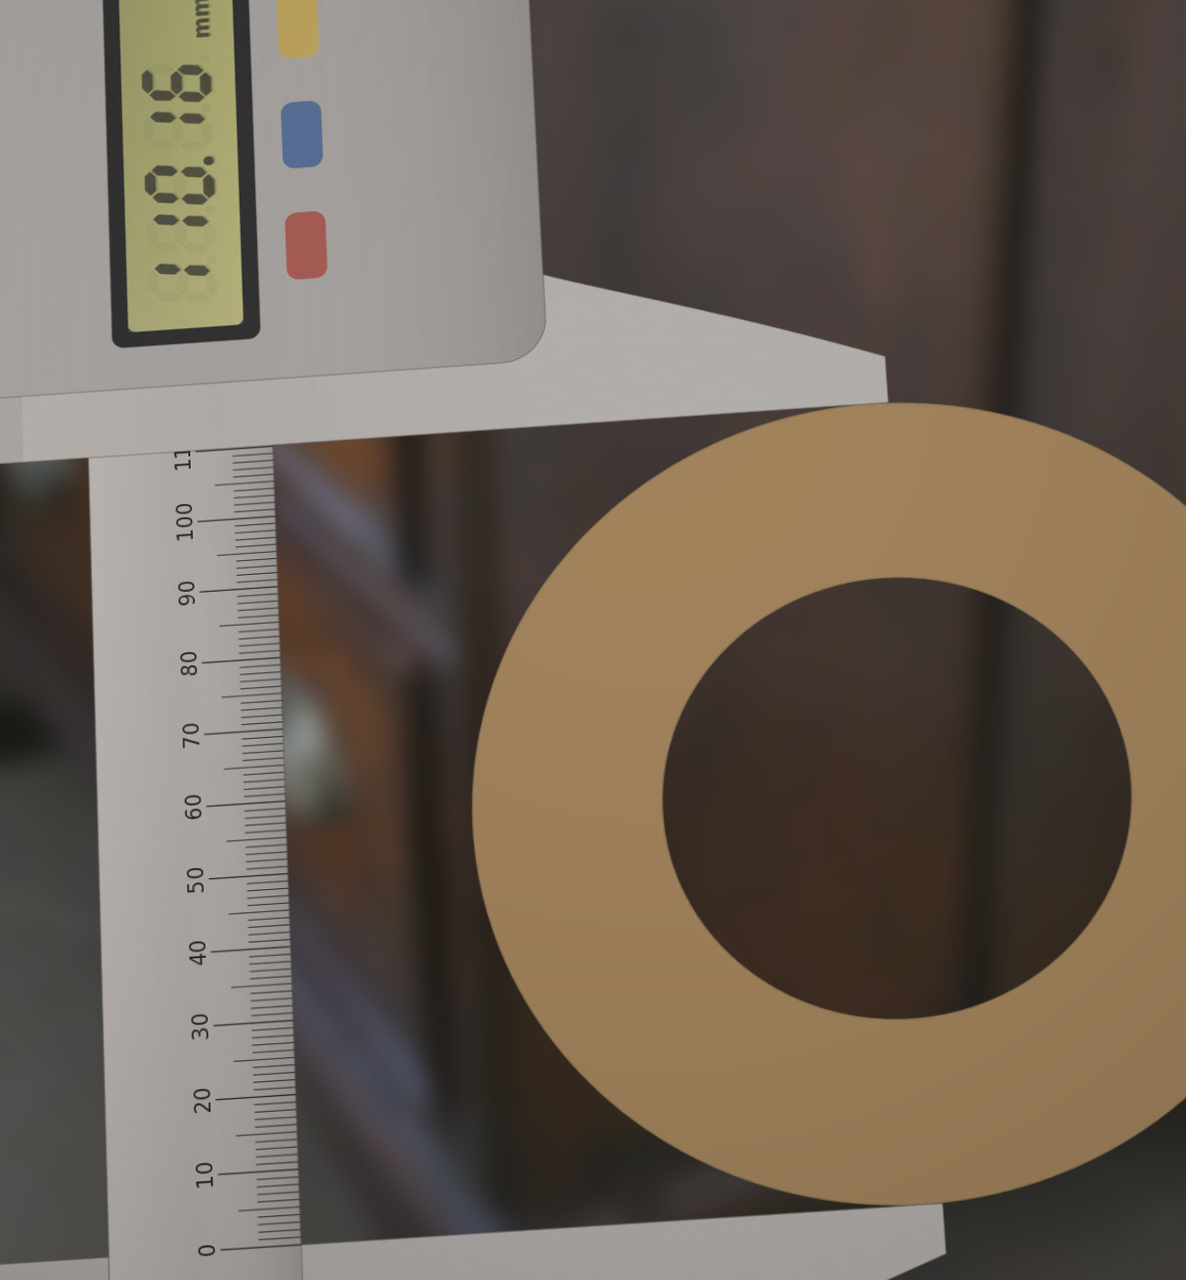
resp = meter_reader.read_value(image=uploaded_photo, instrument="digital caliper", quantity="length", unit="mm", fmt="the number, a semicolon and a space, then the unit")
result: 110.16; mm
